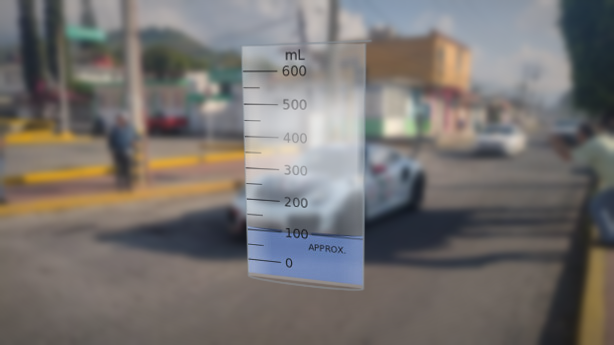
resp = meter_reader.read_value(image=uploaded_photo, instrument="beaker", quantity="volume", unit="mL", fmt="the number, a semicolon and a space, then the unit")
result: 100; mL
